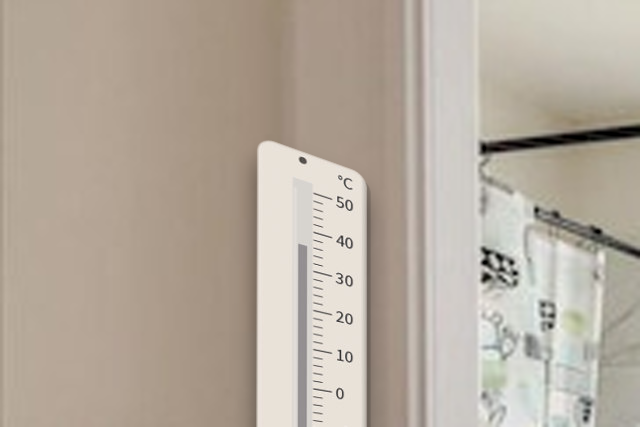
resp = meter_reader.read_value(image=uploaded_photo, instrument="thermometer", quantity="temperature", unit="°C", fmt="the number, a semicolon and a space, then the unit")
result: 36; °C
